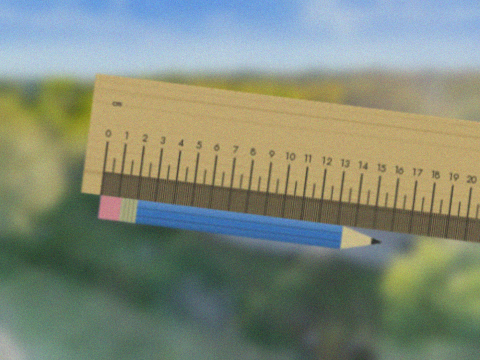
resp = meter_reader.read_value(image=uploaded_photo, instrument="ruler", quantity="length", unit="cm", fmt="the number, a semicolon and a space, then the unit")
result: 15.5; cm
